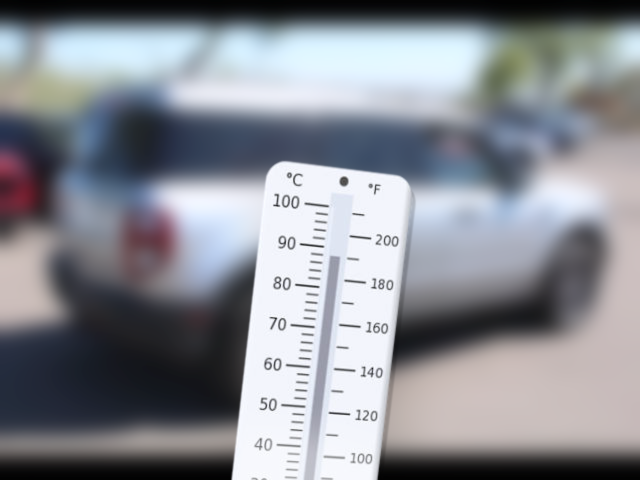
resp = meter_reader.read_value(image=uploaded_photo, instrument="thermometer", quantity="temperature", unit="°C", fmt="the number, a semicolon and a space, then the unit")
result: 88; °C
